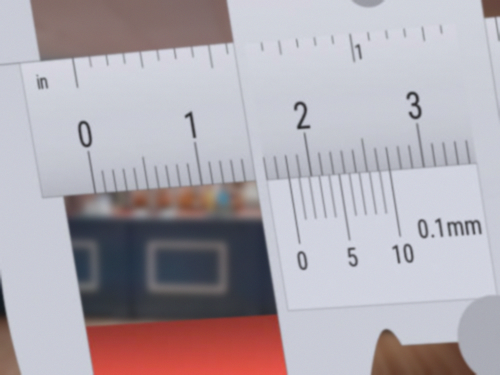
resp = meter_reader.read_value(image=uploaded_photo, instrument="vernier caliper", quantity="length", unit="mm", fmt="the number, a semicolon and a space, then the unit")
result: 18.0; mm
